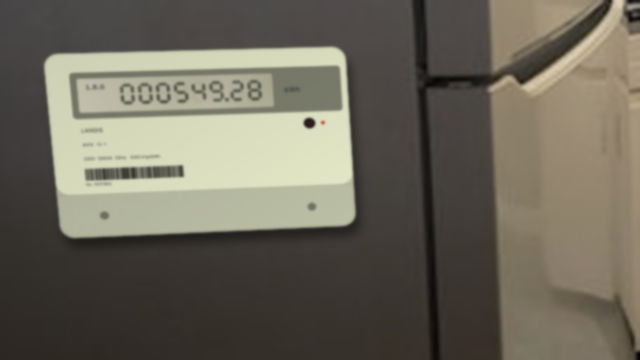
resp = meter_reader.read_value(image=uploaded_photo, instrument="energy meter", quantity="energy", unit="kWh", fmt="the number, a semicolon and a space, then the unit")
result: 549.28; kWh
